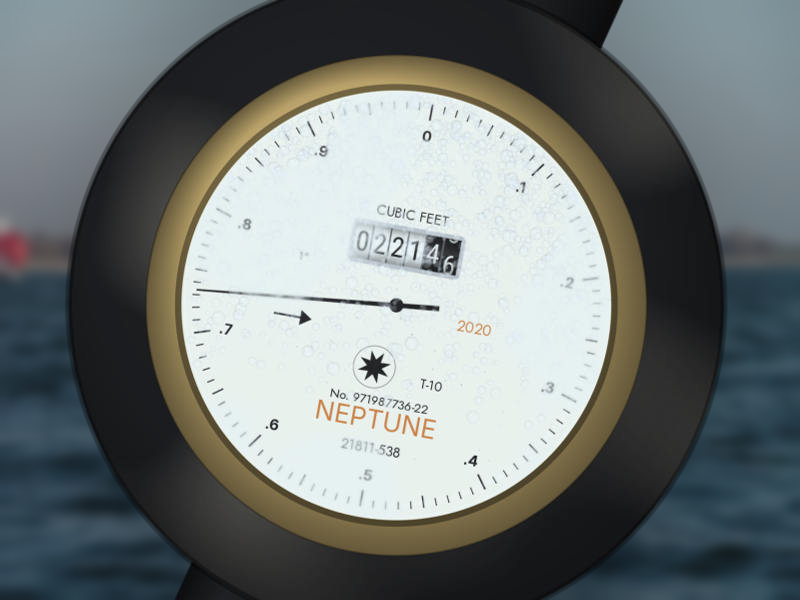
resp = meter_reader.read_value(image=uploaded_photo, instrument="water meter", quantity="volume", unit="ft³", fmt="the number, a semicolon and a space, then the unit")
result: 22145.73; ft³
